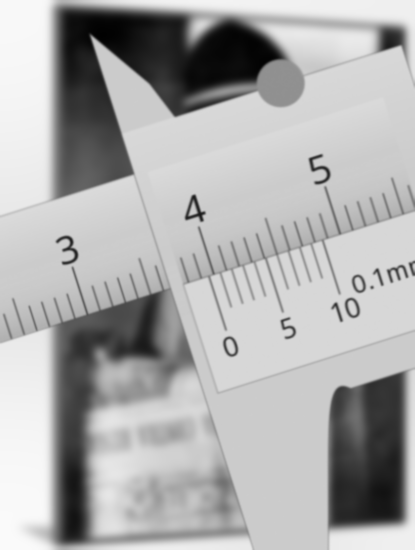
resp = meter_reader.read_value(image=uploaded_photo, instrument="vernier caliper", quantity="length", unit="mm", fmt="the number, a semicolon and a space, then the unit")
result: 39.6; mm
